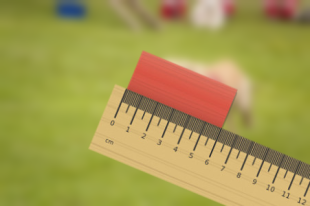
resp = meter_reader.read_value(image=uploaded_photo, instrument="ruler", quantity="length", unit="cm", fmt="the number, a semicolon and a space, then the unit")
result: 6; cm
